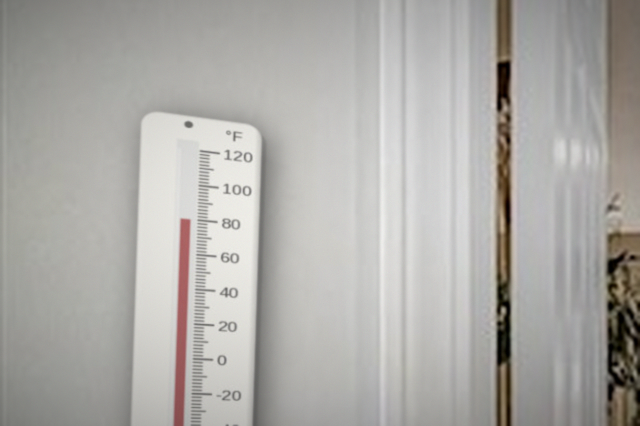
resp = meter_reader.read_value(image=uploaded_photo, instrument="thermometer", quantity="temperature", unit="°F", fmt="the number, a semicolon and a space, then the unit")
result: 80; °F
